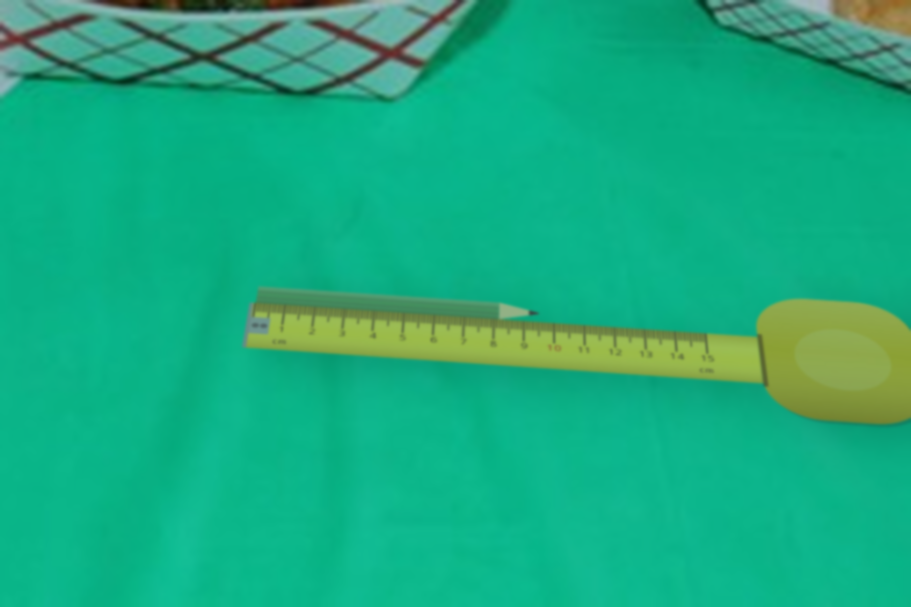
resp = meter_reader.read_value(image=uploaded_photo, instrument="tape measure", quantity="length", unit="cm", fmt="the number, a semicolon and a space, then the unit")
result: 9.5; cm
